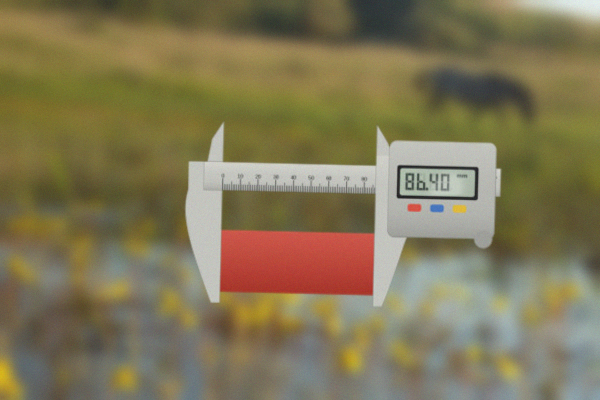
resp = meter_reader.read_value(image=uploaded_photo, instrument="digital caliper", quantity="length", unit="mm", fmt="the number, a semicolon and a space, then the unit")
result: 86.40; mm
